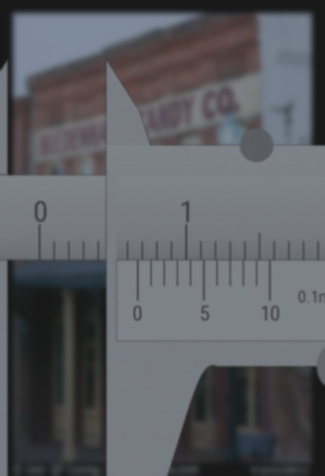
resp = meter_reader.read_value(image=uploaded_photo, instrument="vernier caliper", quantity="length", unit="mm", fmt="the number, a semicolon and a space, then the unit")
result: 6.7; mm
